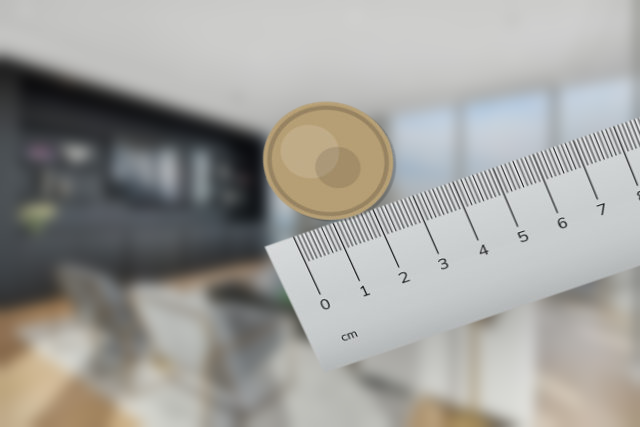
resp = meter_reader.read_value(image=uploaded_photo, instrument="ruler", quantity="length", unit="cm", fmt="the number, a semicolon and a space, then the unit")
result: 3; cm
